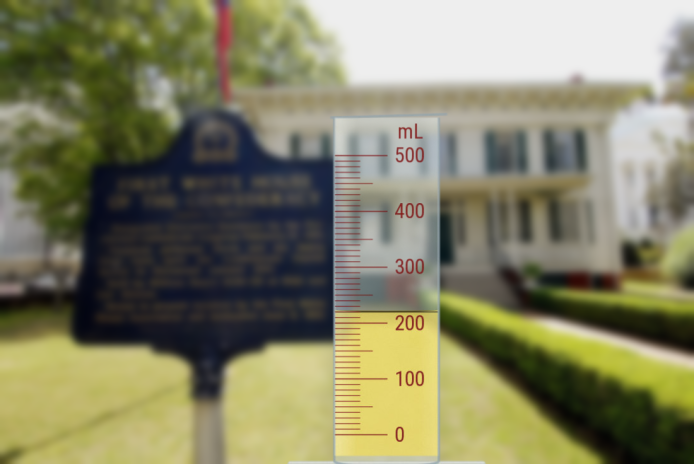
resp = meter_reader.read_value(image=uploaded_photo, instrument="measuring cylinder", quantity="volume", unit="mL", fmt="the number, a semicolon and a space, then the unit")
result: 220; mL
